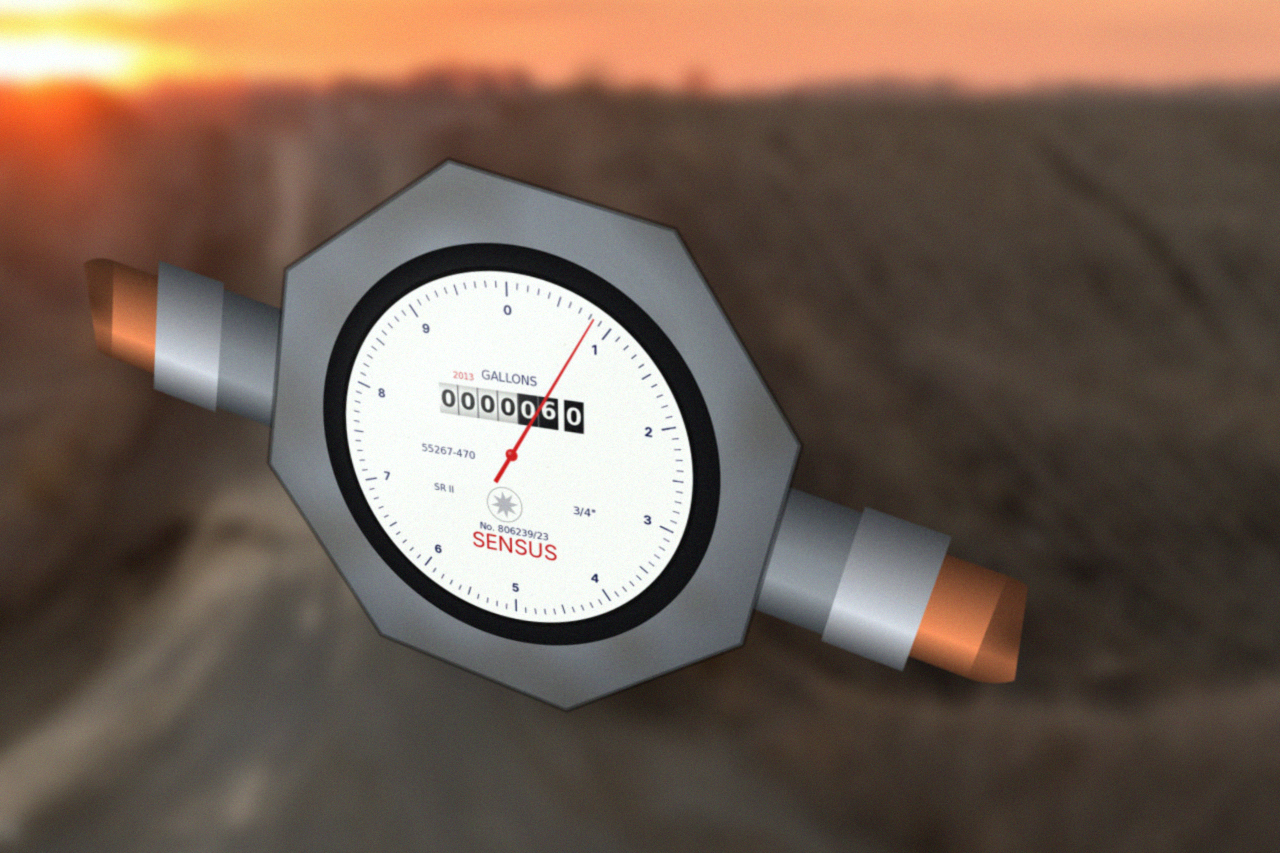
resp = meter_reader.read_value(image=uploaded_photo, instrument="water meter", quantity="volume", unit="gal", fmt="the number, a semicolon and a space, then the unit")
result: 60.8; gal
